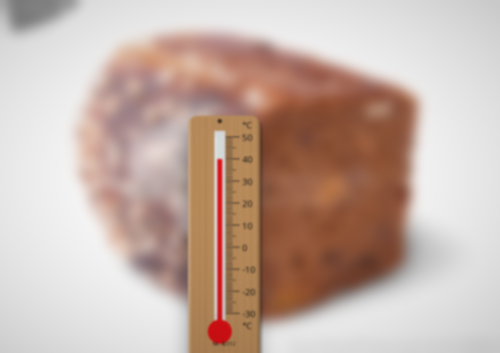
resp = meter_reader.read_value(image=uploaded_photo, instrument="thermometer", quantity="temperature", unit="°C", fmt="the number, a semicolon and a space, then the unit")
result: 40; °C
